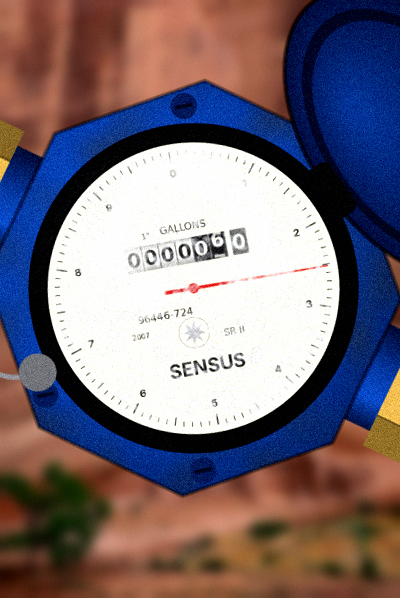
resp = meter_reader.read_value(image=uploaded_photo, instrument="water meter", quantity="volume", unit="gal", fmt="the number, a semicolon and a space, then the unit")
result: 62.5; gal
